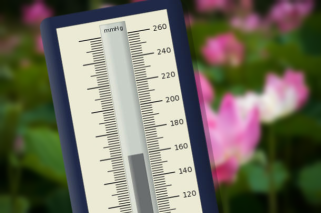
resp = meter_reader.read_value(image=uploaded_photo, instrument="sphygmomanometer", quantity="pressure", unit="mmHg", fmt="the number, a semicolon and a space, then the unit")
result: 160; mmHg
